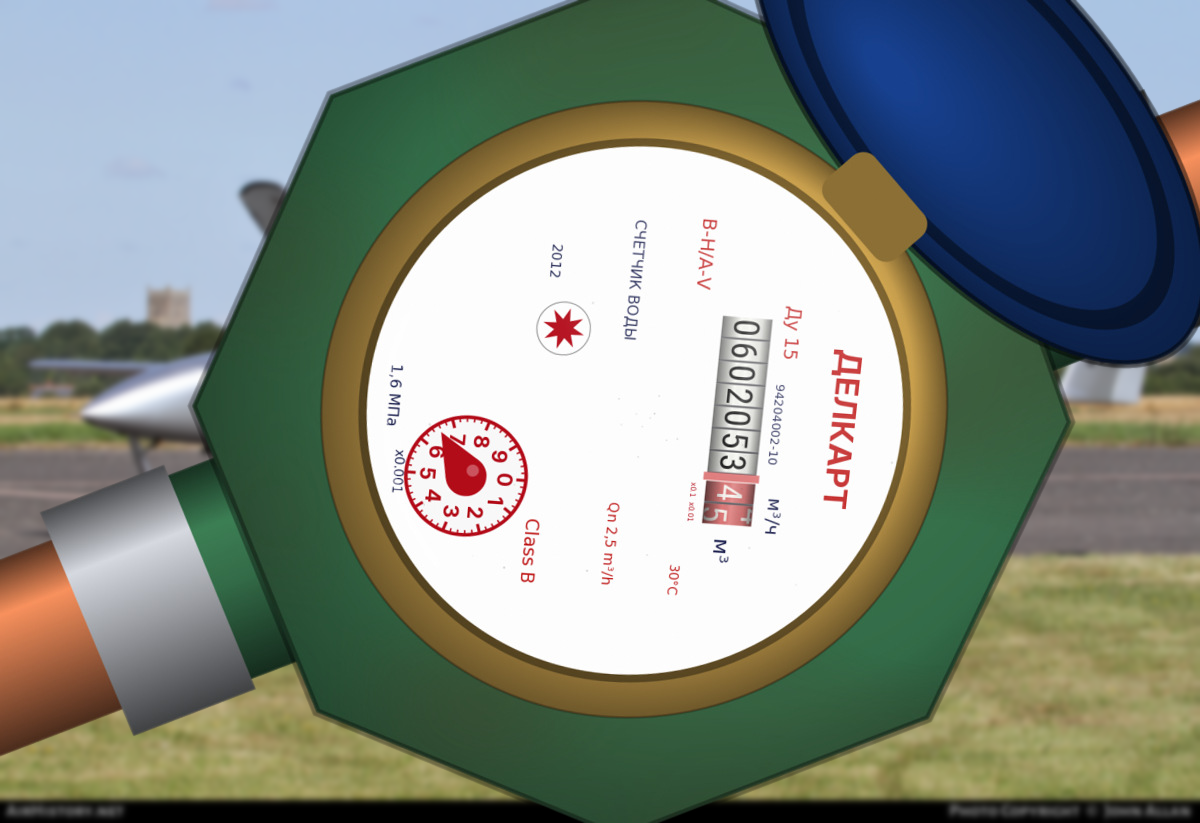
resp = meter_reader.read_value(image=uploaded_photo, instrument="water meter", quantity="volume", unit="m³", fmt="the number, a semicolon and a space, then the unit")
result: 602053.446; m³
